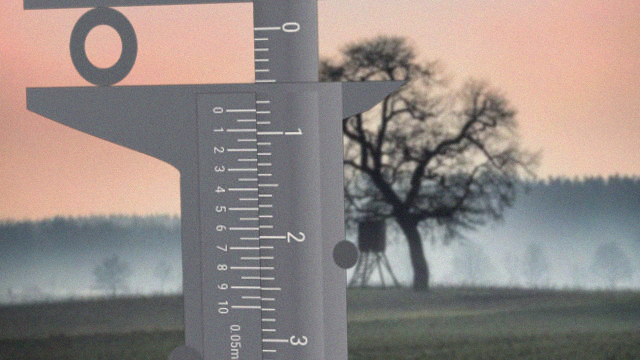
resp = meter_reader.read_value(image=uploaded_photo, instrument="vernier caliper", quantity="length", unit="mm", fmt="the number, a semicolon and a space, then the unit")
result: 7.8; mm
